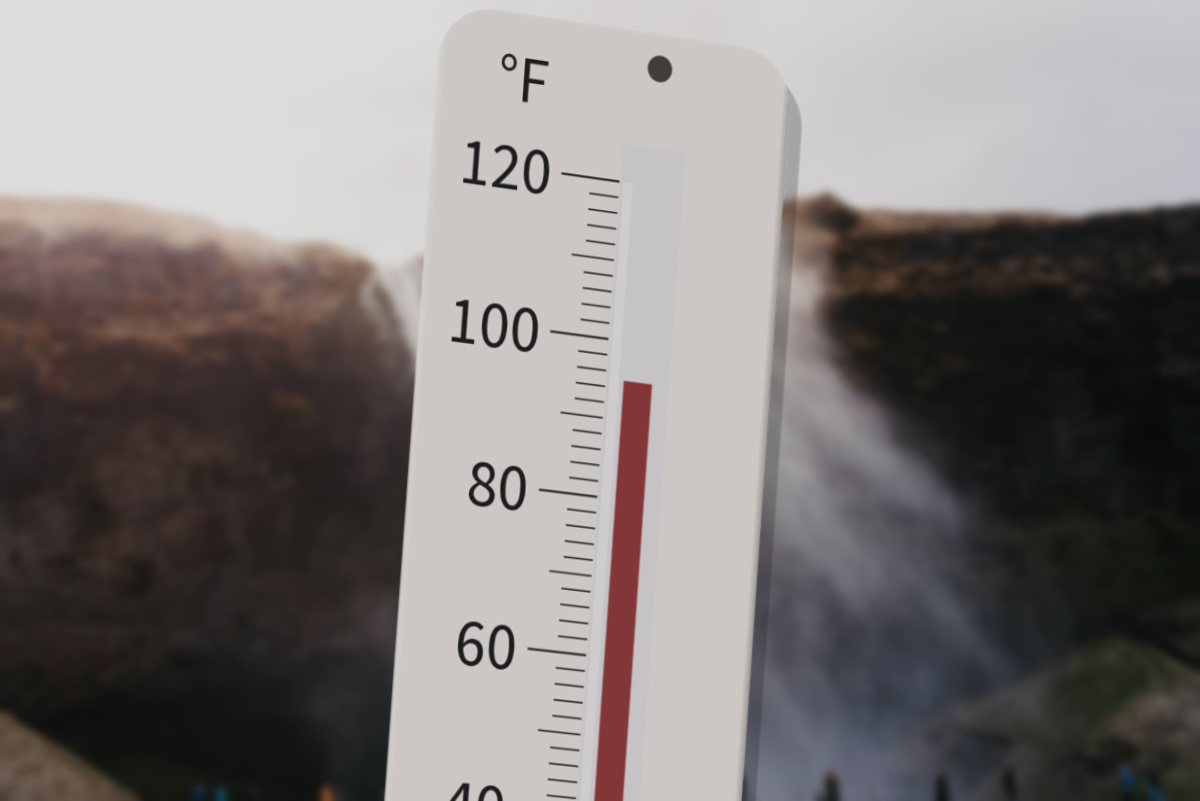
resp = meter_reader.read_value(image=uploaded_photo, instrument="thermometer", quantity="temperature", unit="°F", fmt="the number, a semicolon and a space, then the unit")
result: 95; °F
